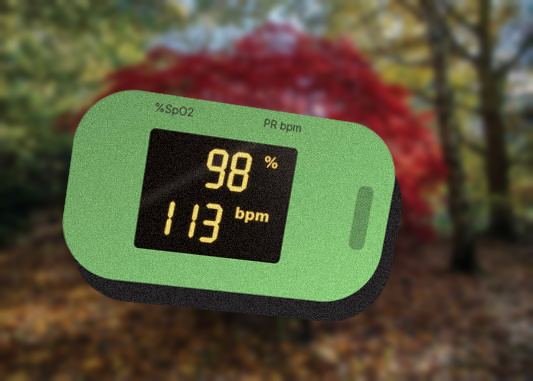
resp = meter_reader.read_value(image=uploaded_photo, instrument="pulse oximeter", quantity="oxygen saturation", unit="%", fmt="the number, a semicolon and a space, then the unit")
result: 98; %
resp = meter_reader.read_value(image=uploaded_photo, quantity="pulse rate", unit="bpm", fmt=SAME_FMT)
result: 113; bpm
